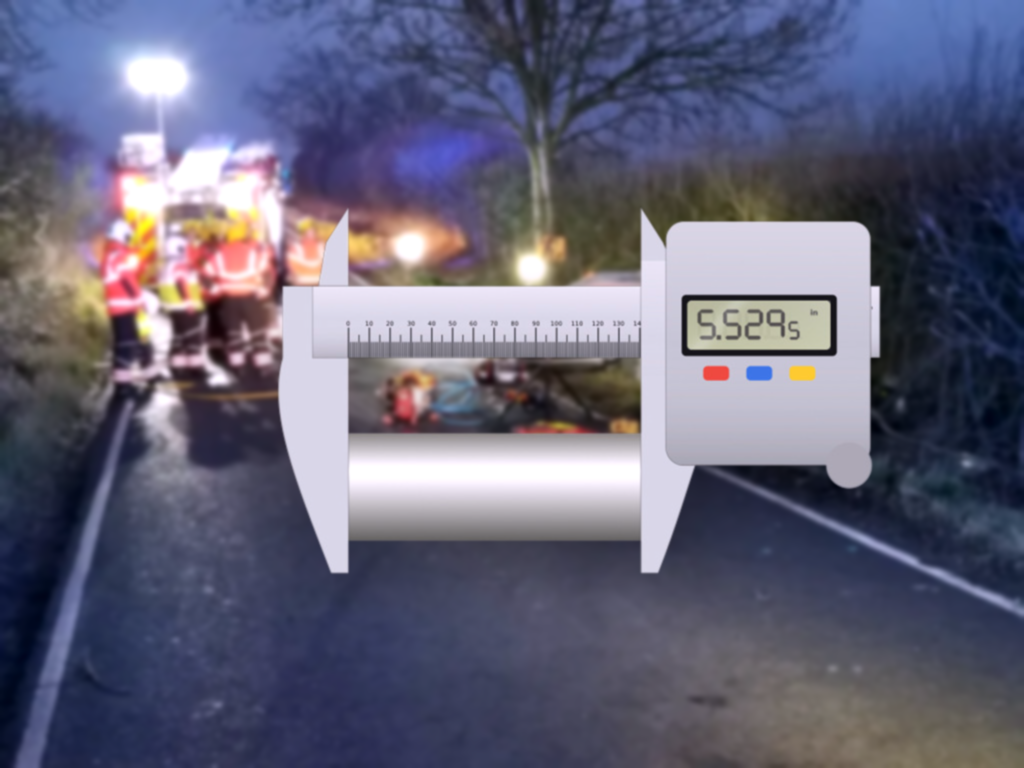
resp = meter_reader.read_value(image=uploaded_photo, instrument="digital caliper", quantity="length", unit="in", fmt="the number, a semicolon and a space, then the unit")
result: 5.5295; in
